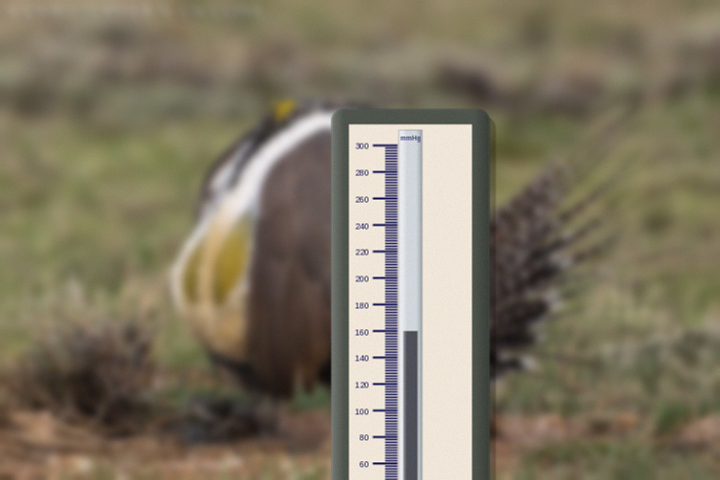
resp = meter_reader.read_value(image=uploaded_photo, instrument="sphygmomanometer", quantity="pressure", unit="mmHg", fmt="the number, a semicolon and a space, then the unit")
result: 160; mmHg
